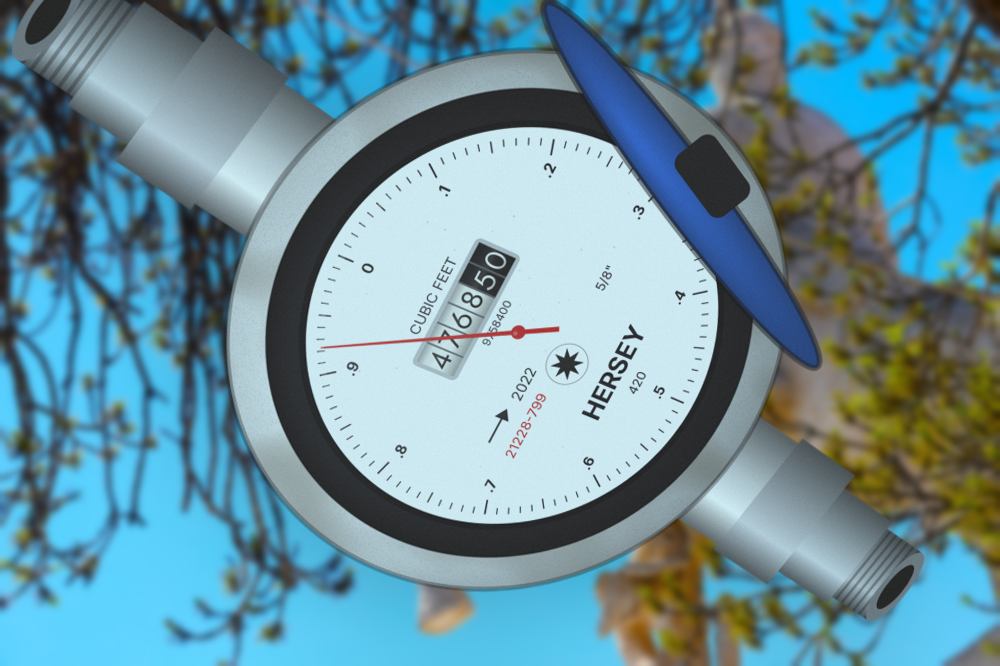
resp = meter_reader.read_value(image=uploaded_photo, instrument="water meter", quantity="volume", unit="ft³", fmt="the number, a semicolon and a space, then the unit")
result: 476849.92; ft³
